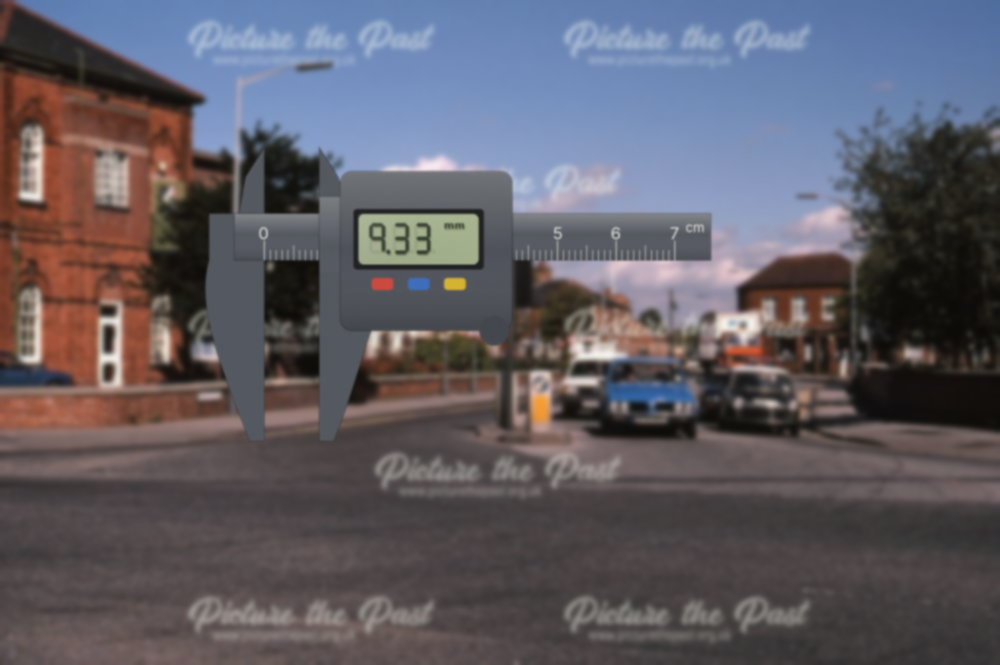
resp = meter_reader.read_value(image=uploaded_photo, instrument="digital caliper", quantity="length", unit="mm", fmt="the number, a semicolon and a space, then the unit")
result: 9.33; mm
